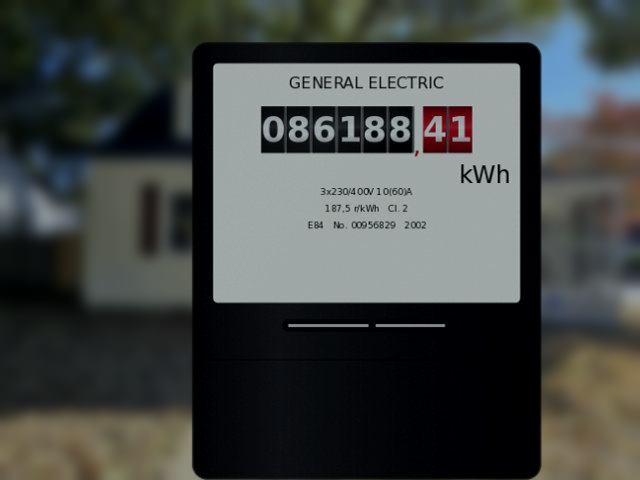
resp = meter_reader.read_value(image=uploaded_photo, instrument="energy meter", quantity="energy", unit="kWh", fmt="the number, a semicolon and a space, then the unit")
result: 86188.41; kWh
